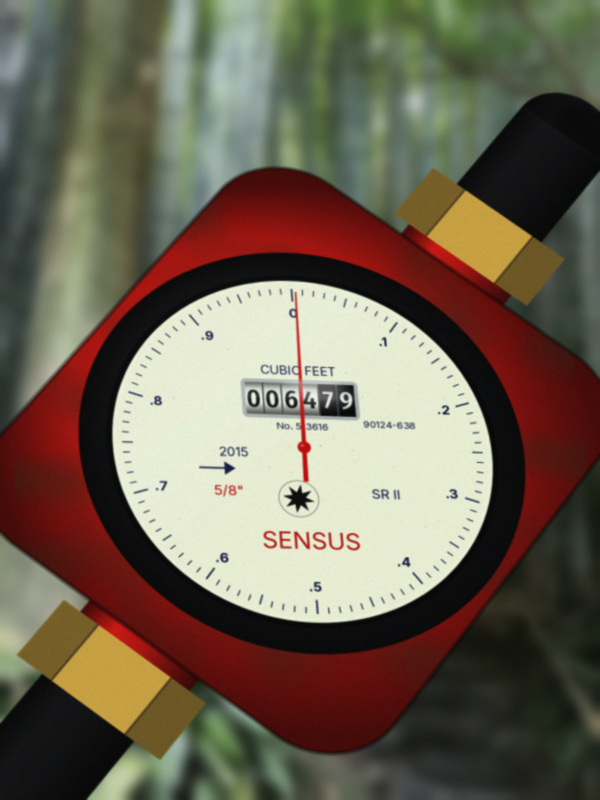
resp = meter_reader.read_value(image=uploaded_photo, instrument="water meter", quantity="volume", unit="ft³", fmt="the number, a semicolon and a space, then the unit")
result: 6479.00; ft³
